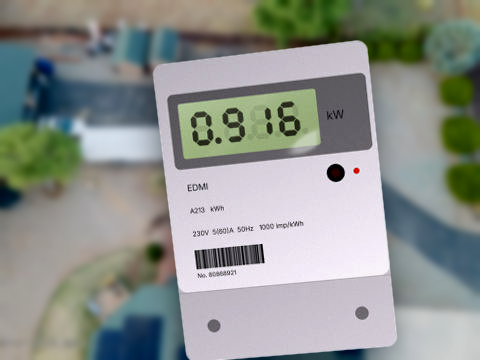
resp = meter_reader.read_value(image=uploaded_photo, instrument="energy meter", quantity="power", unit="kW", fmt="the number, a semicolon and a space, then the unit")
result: 0.916; kW
